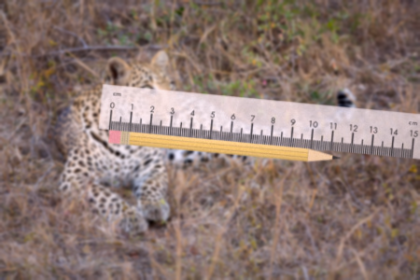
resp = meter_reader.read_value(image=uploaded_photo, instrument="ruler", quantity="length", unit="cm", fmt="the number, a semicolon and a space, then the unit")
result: 11.5; cm
